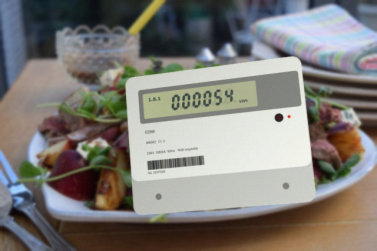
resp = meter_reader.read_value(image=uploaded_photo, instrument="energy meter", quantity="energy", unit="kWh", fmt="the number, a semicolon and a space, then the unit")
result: 54; kWh
